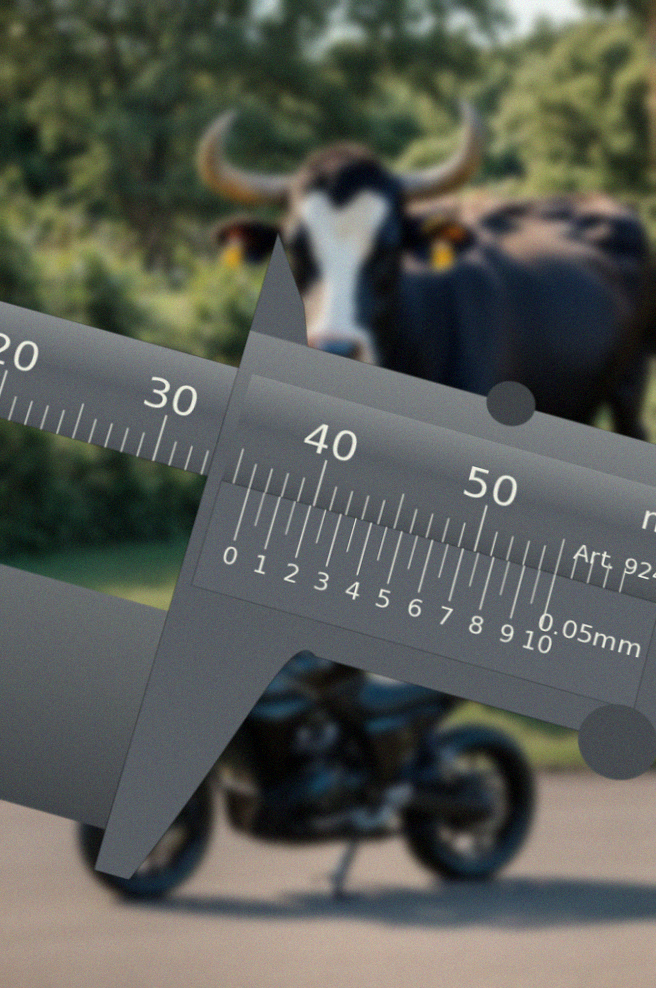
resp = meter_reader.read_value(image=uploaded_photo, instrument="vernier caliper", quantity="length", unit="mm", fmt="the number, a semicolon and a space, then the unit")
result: 36.0; mm
